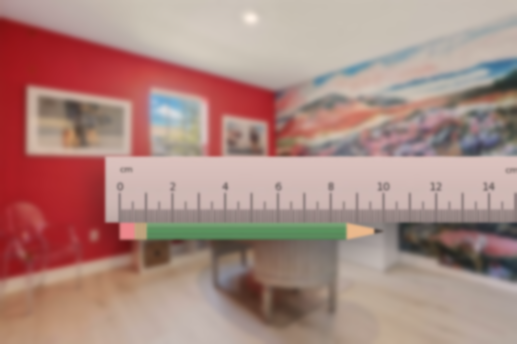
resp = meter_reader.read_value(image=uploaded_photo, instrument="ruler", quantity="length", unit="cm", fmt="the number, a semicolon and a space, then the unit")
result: 10; cm
